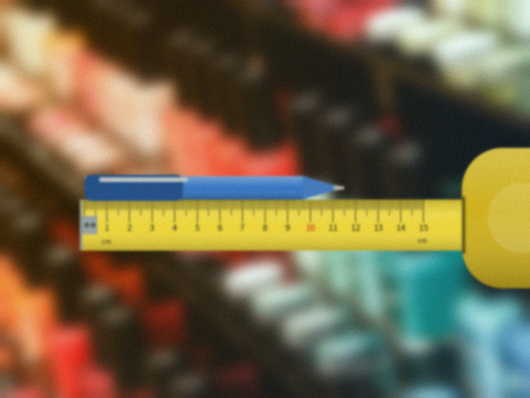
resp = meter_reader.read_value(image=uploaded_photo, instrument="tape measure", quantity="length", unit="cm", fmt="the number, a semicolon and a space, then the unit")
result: 11.5; cm
